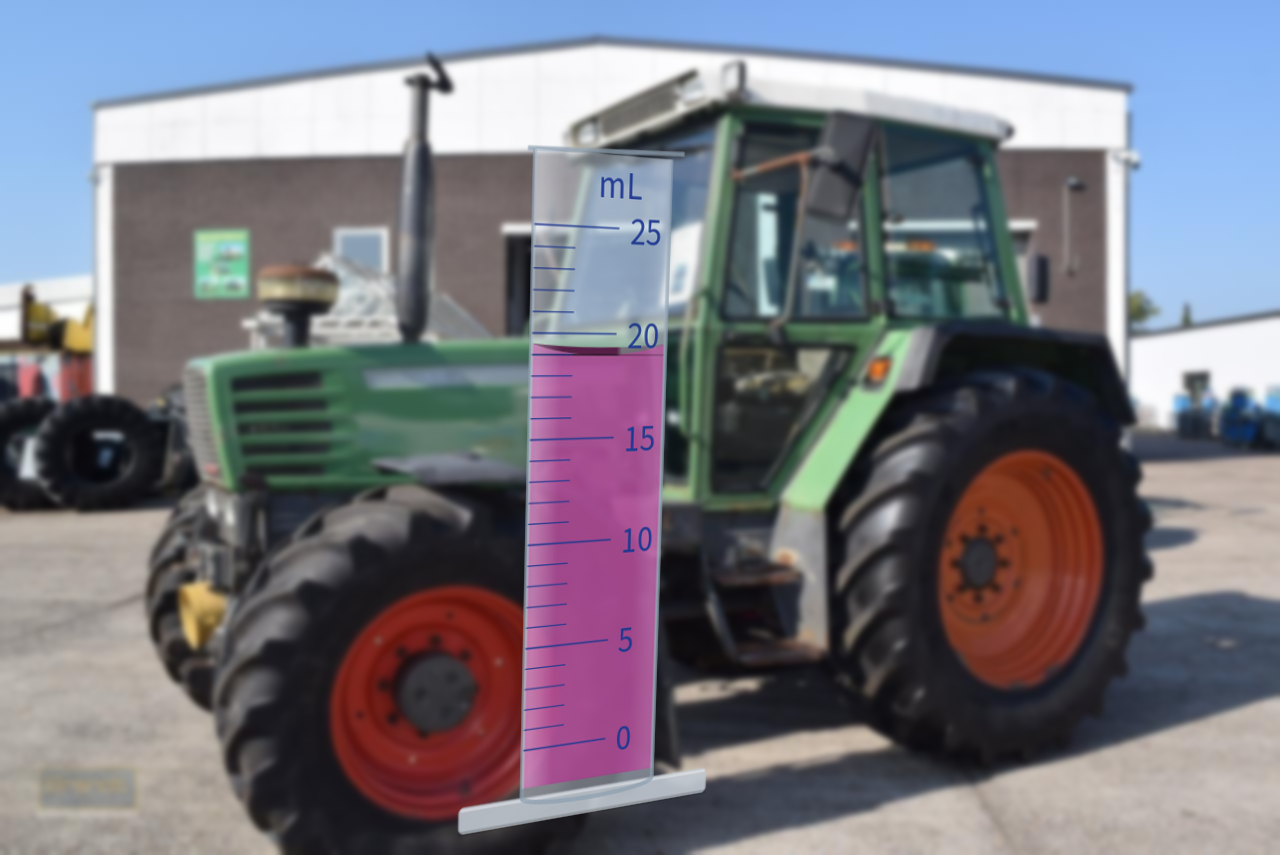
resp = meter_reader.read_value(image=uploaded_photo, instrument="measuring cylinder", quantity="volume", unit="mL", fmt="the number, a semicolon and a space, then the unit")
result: 19; mL
